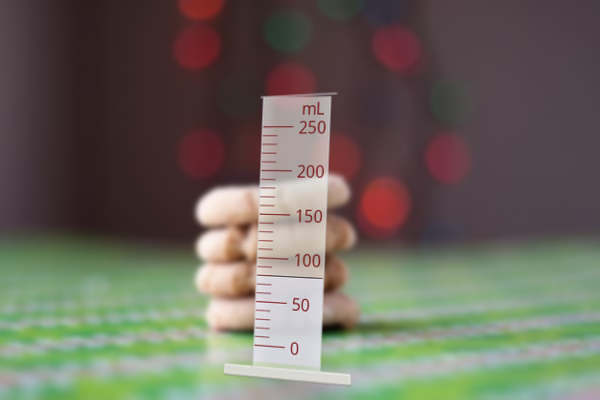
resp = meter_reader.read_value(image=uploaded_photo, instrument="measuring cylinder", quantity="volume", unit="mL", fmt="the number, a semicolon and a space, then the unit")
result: 80; mL
